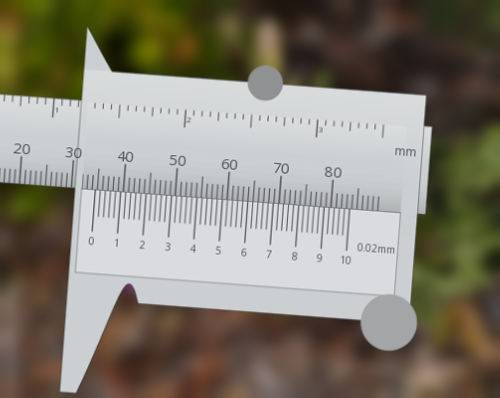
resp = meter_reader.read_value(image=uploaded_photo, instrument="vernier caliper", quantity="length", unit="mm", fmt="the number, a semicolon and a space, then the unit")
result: 34.6; mm
